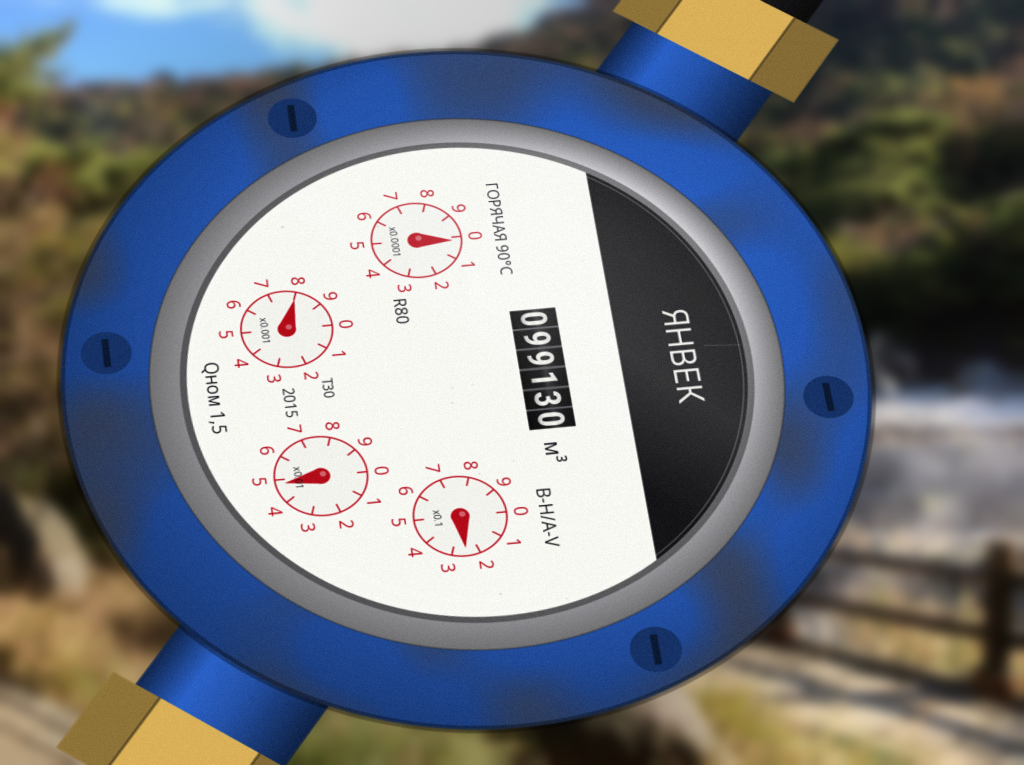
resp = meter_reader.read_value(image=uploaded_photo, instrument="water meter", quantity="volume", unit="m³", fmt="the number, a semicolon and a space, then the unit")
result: 99130.2480; m³
